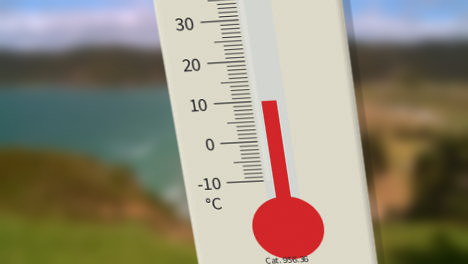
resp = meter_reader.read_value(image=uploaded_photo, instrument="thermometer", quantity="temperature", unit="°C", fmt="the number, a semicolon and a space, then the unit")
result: 10; °C
